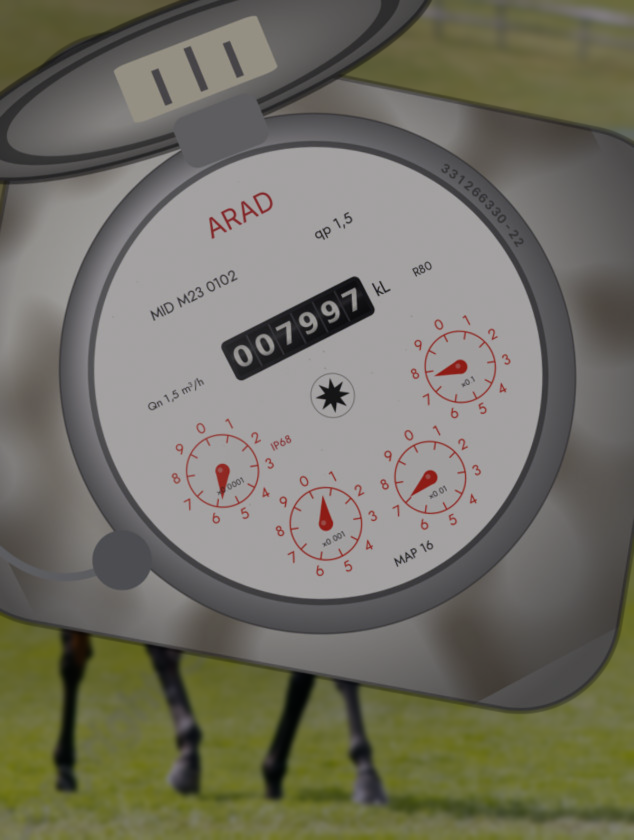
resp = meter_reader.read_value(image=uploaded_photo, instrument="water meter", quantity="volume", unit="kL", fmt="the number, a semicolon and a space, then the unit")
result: 7997.7705; kL
